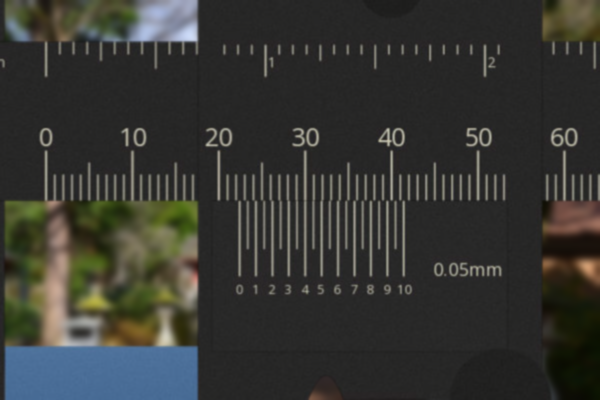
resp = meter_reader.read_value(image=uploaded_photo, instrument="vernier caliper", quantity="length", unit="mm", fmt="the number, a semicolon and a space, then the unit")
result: 22.4; mm
